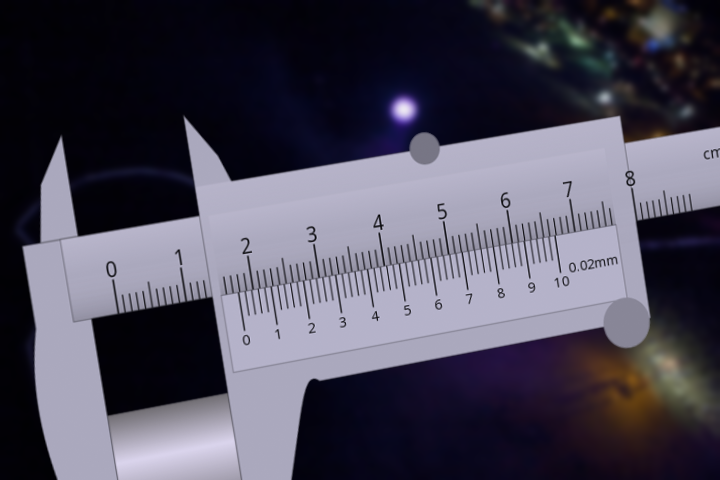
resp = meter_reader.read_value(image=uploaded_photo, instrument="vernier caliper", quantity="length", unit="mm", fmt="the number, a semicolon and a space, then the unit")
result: 17.8; mm
